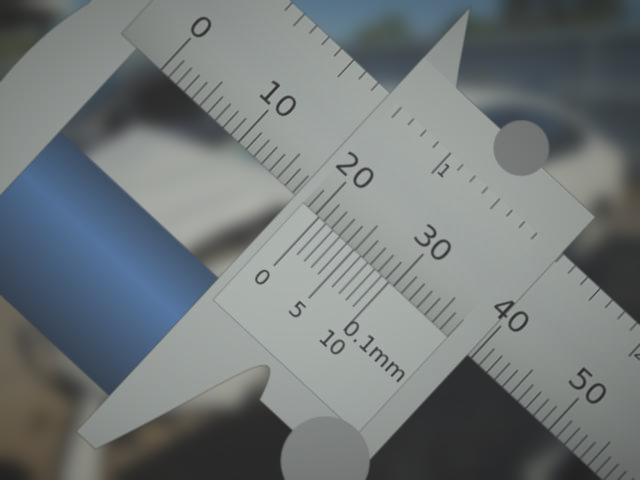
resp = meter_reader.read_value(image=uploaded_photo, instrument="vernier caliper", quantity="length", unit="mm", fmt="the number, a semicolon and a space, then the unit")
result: 20.4; mm
